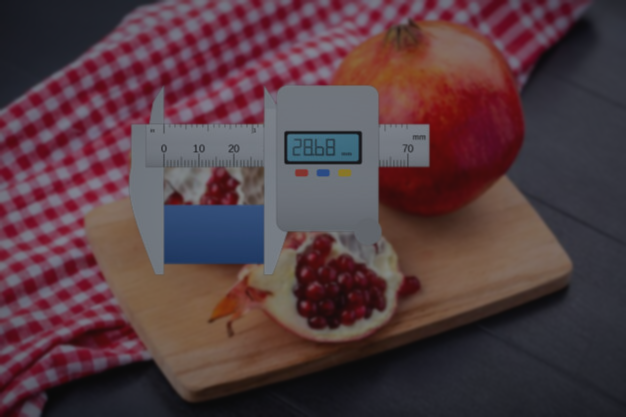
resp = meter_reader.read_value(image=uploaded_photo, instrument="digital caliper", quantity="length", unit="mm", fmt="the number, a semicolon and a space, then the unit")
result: 28.68; mm
